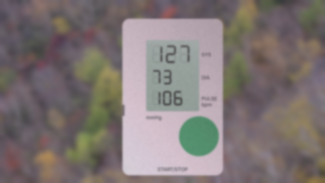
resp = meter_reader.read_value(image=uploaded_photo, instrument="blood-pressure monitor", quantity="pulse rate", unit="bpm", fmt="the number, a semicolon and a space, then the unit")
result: 106; bpm
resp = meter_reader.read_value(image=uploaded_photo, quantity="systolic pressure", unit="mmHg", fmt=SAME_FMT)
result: 127; mmHg
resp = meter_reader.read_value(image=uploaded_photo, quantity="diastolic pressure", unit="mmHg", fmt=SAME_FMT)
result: 73; mmHg
